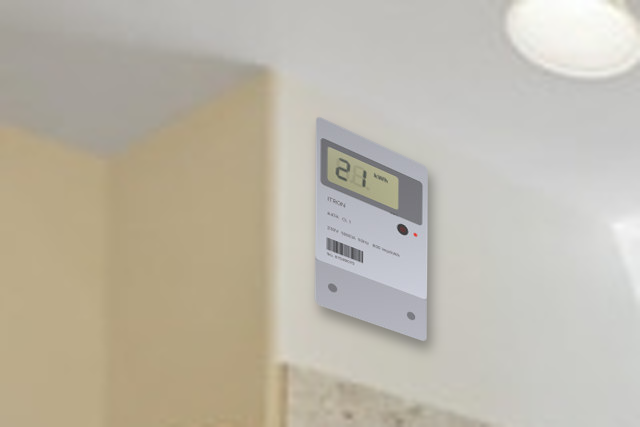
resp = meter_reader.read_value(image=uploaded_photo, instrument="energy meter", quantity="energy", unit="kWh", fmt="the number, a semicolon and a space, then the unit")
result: 21; kWh
